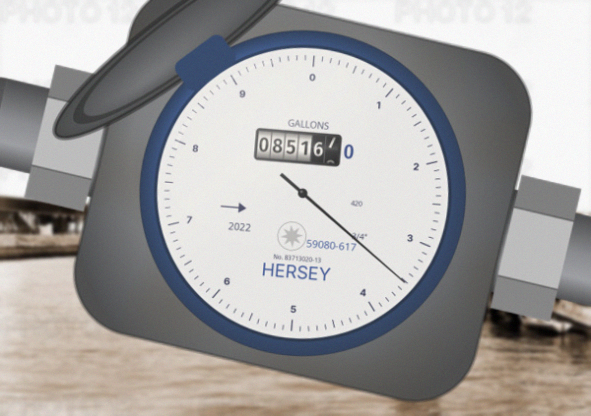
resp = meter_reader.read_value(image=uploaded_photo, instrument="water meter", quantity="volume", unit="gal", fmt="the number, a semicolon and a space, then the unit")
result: 851673.5; gal
